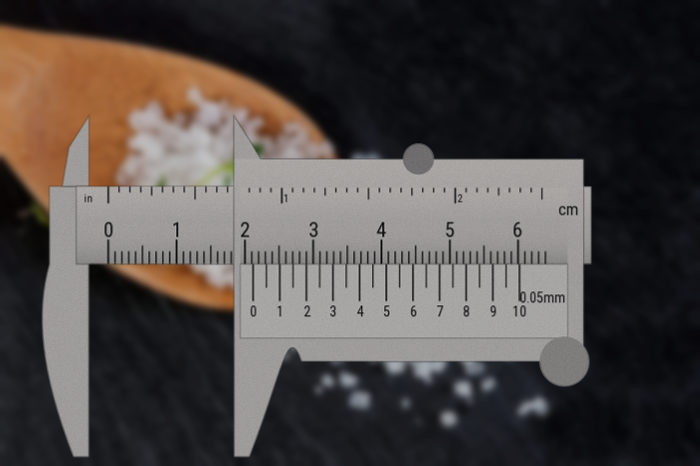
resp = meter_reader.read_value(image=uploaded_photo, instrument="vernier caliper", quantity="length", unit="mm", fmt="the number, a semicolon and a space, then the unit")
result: 21.2; mm
